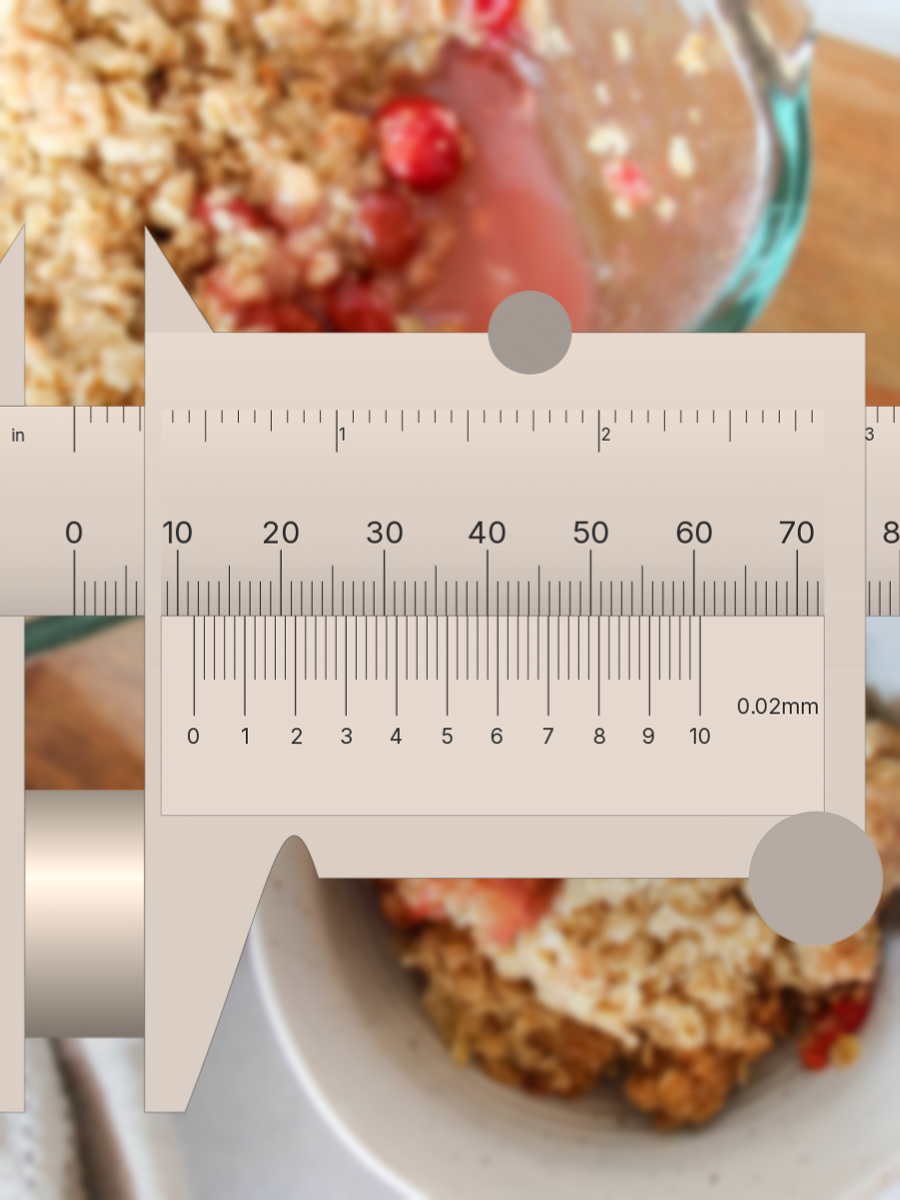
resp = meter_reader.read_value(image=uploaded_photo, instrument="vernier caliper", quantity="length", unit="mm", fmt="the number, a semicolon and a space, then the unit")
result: 11.6; mm
